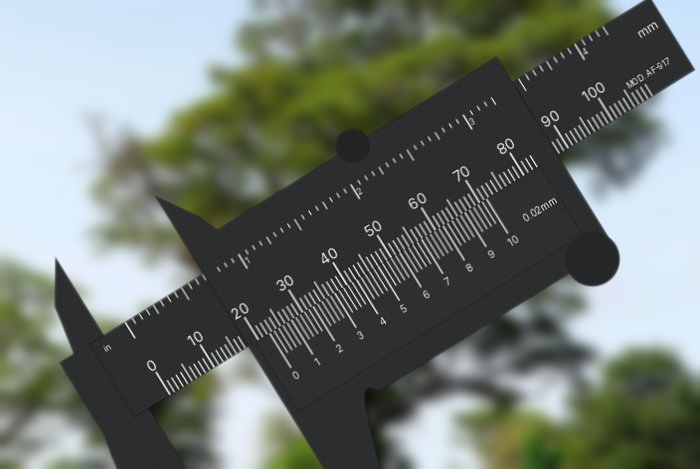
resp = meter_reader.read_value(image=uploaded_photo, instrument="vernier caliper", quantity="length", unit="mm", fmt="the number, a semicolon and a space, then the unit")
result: 22.5; mm
